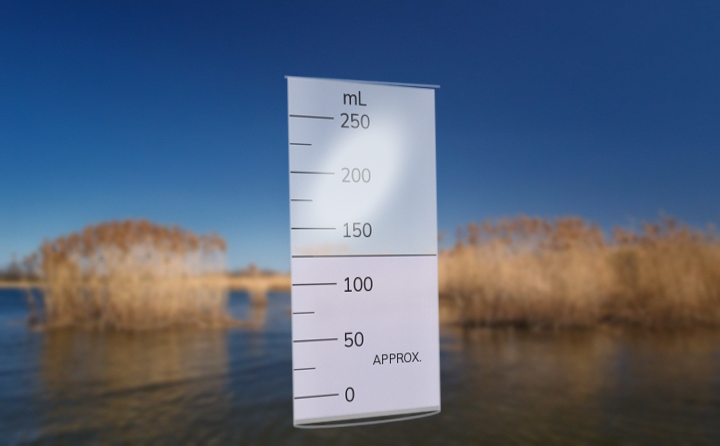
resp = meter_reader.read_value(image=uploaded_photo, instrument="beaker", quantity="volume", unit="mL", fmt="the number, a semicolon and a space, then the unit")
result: 125; mL
